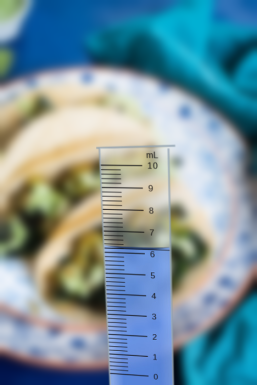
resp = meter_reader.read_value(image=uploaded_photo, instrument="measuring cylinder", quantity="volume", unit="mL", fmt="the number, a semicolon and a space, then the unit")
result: 6.2; mL
